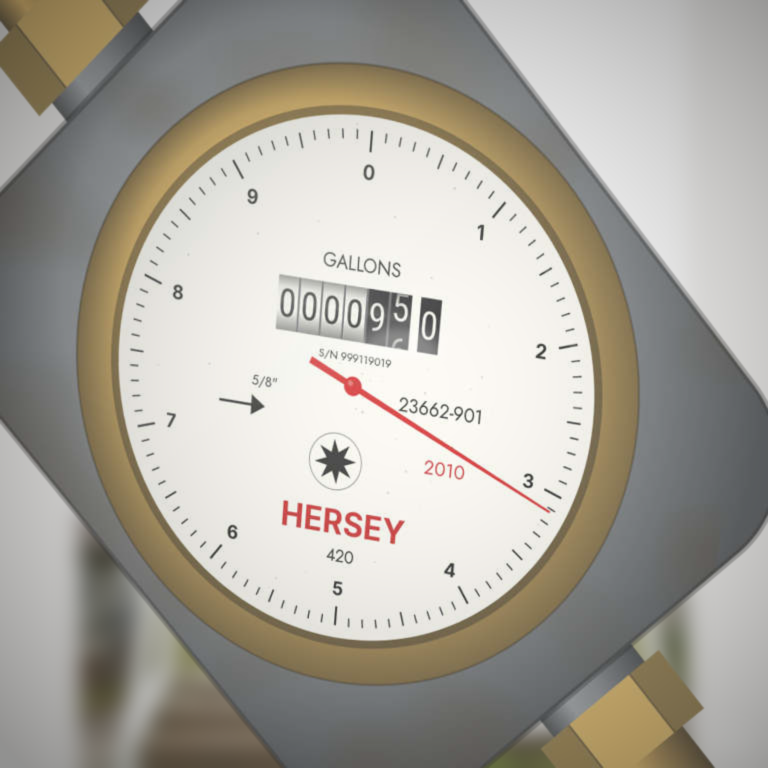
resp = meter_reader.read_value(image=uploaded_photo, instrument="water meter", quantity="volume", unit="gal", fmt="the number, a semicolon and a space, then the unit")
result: 953.1; gal
